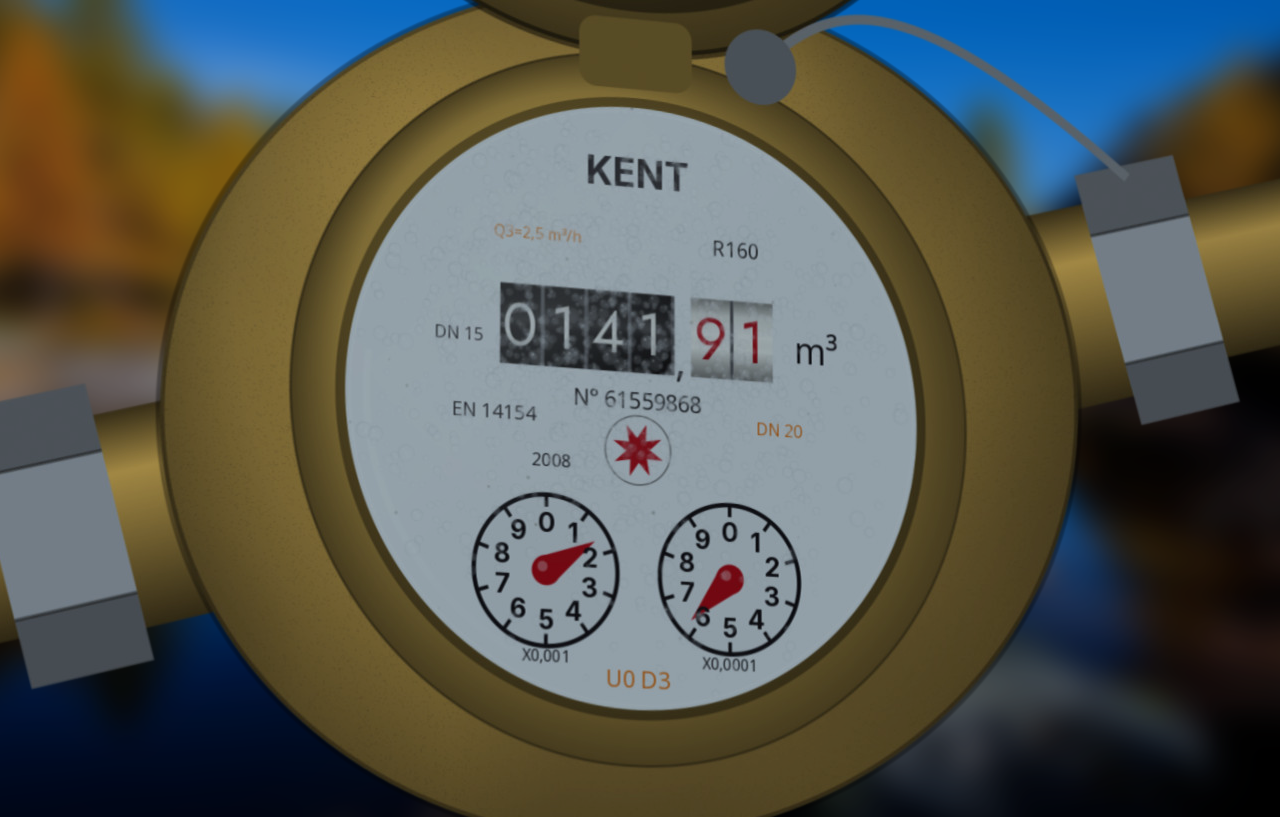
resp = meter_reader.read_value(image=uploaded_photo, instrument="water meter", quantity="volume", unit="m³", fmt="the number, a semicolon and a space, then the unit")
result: 141.9116; m³
